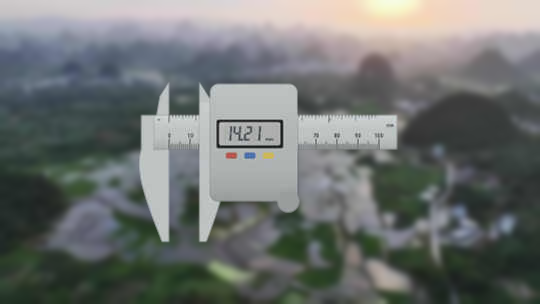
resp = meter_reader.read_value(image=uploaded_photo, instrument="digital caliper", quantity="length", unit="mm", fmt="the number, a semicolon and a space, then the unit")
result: 14.21; mm
